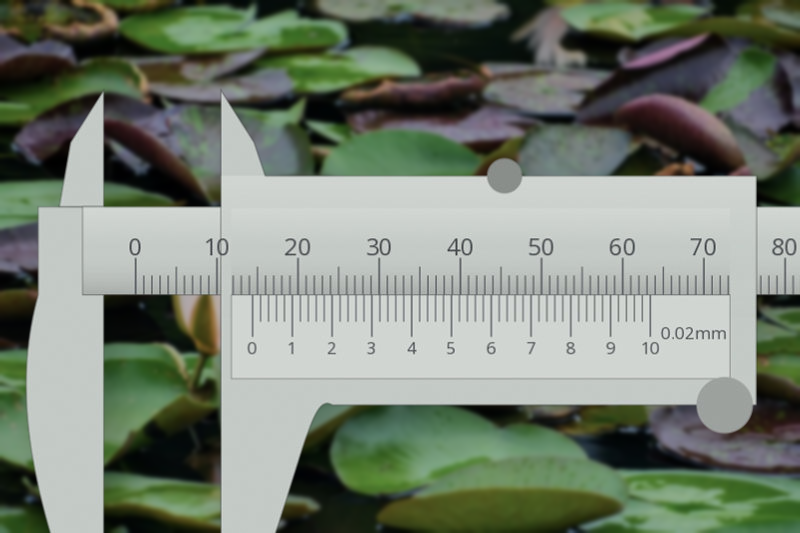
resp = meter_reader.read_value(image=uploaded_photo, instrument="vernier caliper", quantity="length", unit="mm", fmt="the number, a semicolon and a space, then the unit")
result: 14.4; mm
